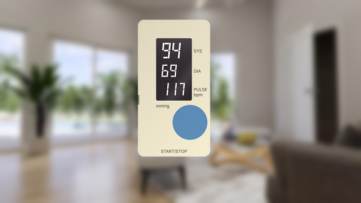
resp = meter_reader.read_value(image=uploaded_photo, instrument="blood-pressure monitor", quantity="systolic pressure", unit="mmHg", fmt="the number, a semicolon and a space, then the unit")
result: 94; mmHg
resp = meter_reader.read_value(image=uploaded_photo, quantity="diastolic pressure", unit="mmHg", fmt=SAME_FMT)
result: 69; mmHg
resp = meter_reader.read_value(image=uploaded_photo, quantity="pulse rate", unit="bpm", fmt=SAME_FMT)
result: 117; bpm
